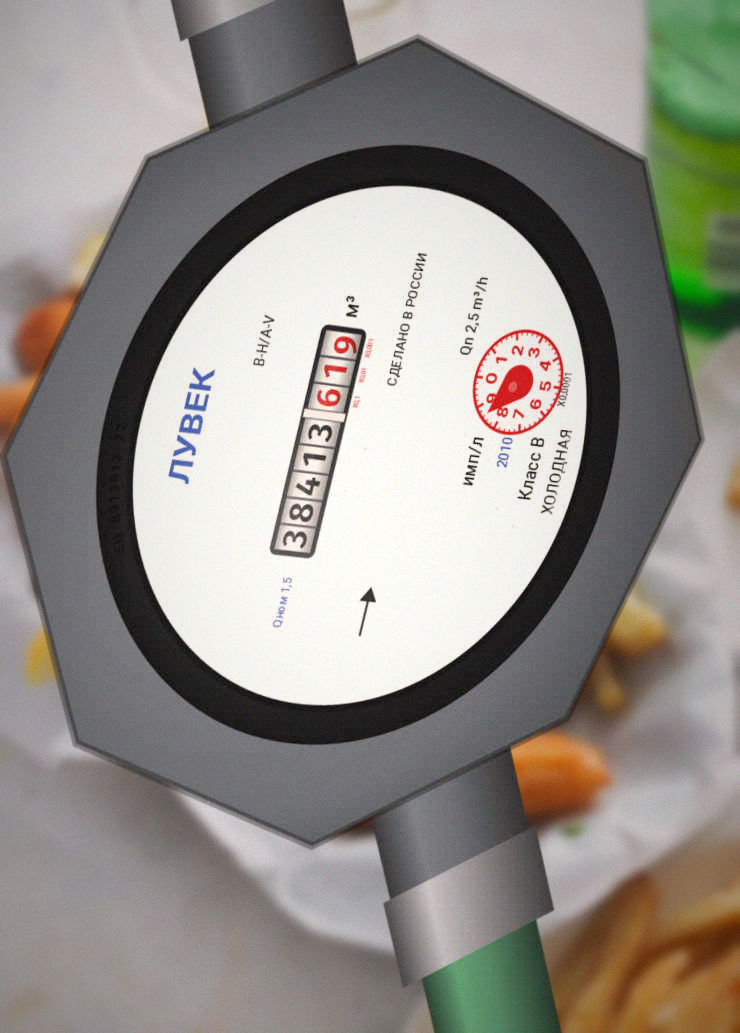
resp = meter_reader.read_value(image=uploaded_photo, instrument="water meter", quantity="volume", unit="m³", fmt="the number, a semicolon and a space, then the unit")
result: 38413.6188; m³
